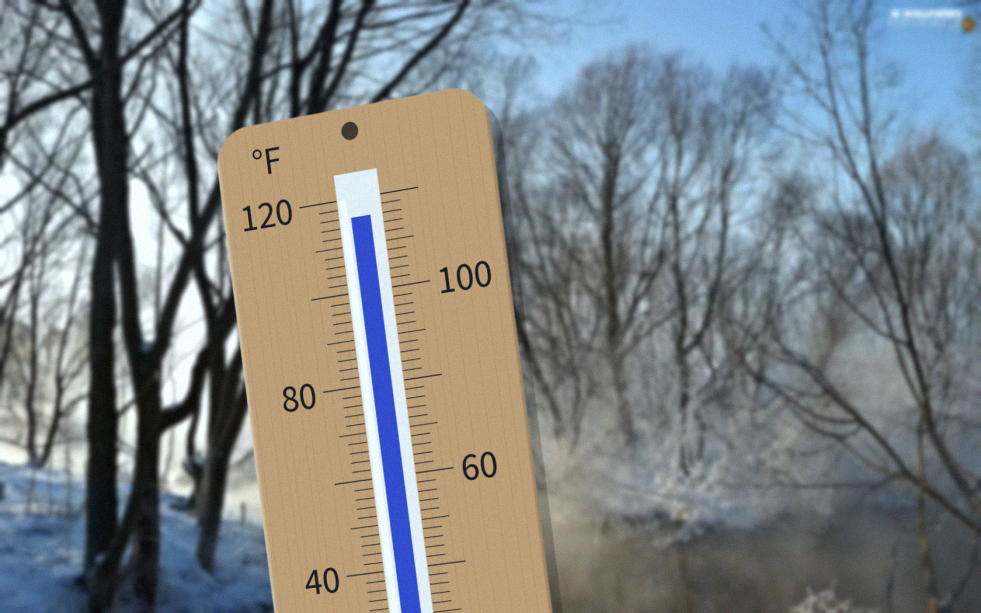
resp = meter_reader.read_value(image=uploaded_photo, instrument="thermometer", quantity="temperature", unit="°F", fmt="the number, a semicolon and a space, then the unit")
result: 116; °F
